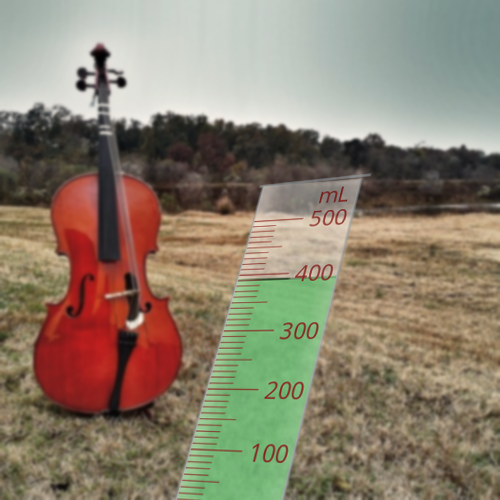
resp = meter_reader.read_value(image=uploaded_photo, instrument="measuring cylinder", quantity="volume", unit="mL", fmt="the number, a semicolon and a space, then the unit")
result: 390; mL
